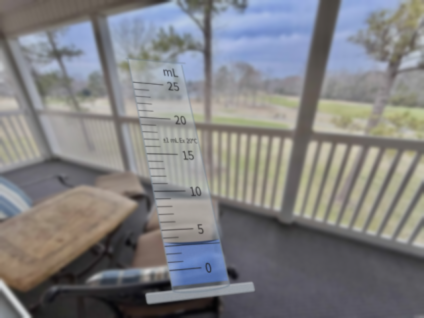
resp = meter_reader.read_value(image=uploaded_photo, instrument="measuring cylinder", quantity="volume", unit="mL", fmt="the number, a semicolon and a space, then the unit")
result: 3; mL
